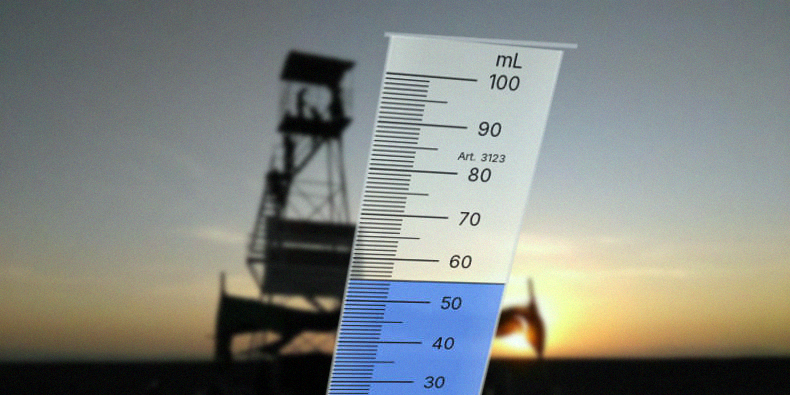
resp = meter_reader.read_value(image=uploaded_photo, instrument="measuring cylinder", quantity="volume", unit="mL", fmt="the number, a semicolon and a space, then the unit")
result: 55; mL
